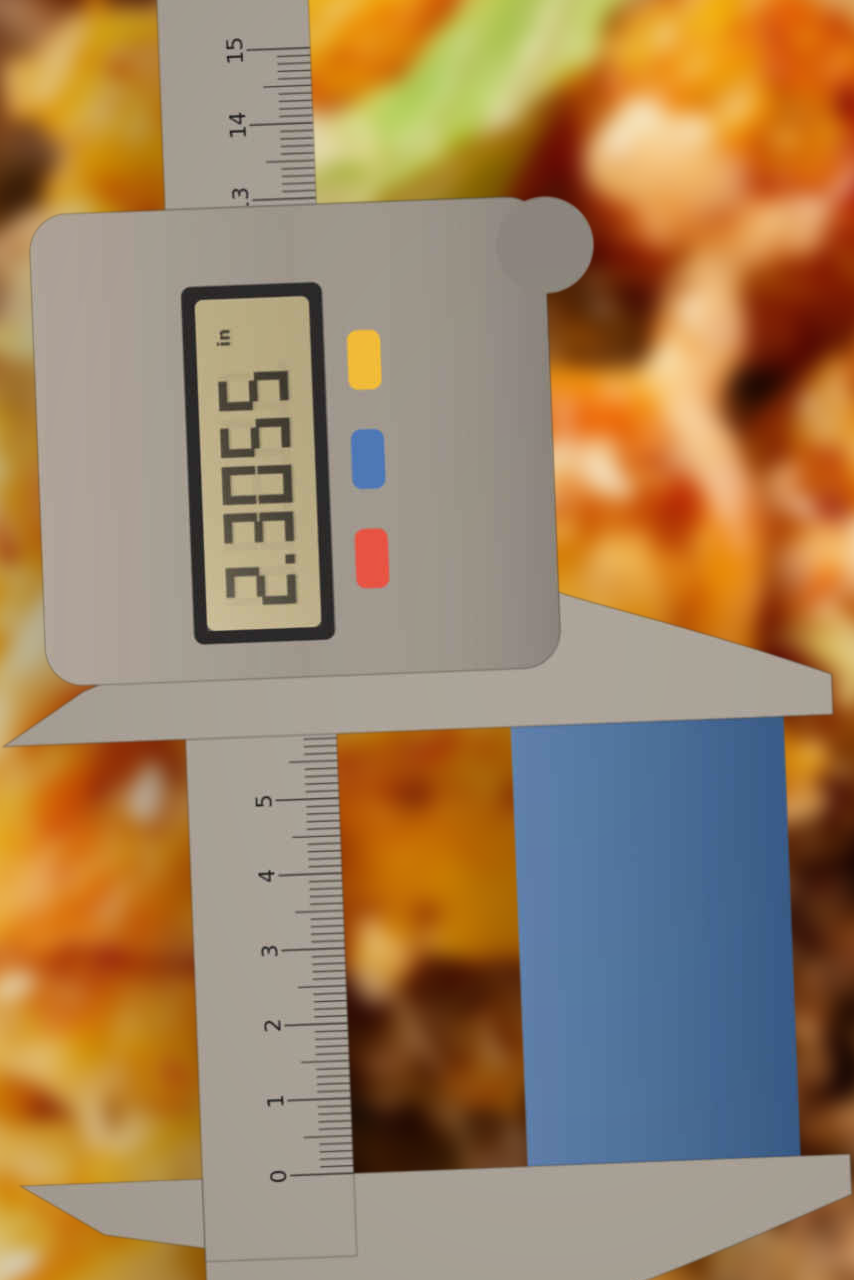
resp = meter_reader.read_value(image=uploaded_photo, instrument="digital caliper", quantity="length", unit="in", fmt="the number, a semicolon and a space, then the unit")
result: 2.3055; in
